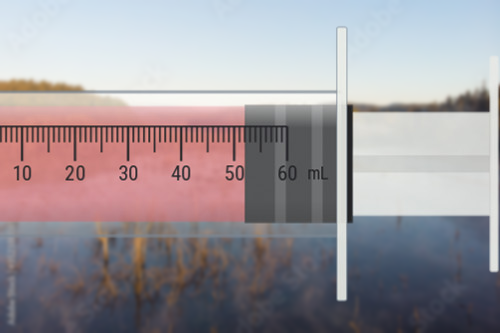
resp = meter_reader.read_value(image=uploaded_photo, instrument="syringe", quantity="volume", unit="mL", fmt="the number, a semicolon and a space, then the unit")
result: 52; mL
